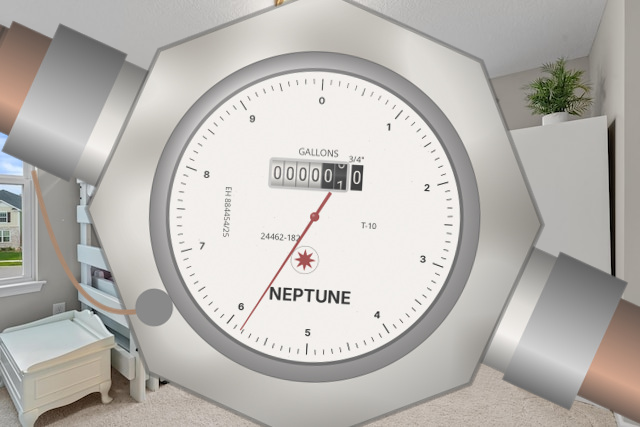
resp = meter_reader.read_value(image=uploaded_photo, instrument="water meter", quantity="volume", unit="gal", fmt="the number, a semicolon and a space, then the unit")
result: 5.8; gal
